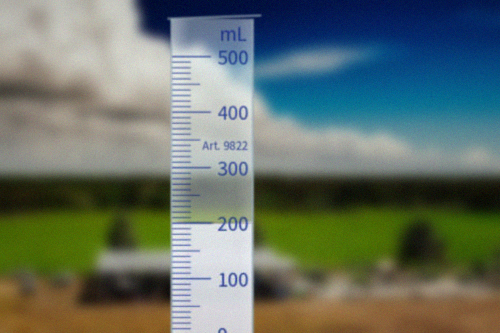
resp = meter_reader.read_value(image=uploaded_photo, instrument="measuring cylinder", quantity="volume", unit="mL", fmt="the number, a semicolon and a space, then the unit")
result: 200; mL
